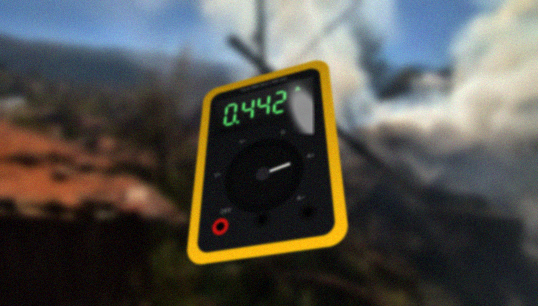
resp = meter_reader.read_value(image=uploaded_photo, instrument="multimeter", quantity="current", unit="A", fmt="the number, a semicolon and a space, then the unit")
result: 0.442; A
